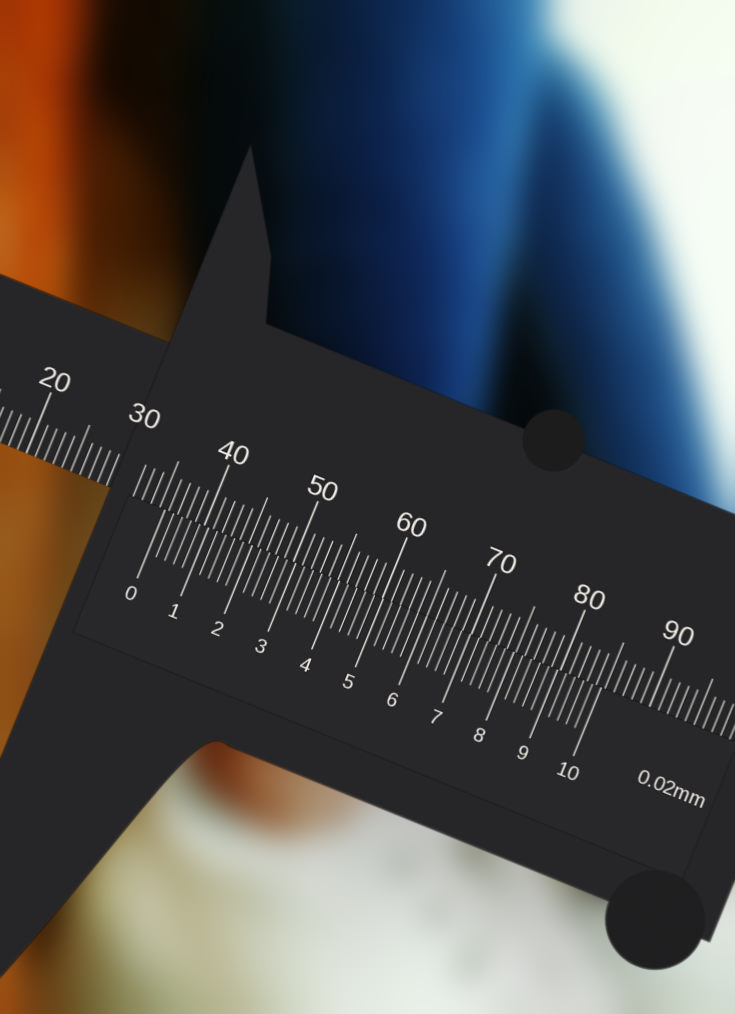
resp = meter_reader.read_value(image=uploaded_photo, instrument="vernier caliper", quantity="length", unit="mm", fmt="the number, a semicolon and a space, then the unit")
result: 35.6; mm
